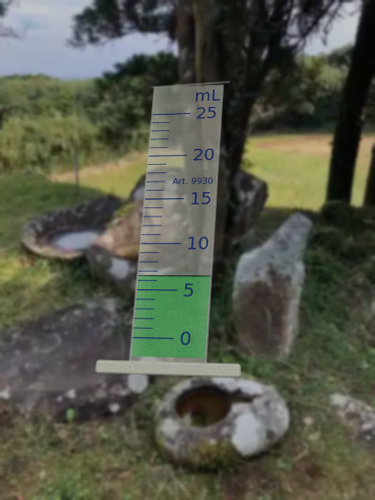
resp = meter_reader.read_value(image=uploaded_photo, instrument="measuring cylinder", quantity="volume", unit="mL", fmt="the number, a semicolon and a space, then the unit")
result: 6.5; mL
